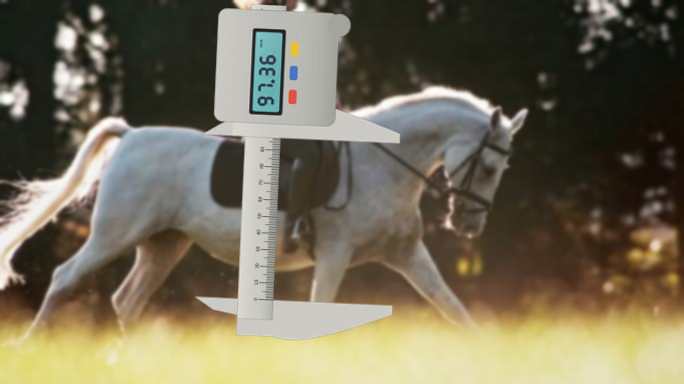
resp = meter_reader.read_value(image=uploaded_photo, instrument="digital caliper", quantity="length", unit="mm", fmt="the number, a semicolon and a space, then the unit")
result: 97.36; mm
